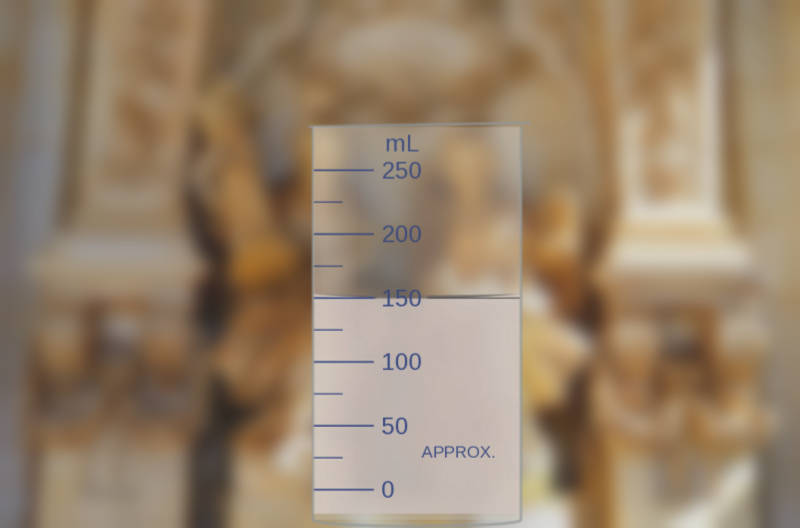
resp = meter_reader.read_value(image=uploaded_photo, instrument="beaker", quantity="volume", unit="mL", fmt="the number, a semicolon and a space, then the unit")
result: 150; mL
